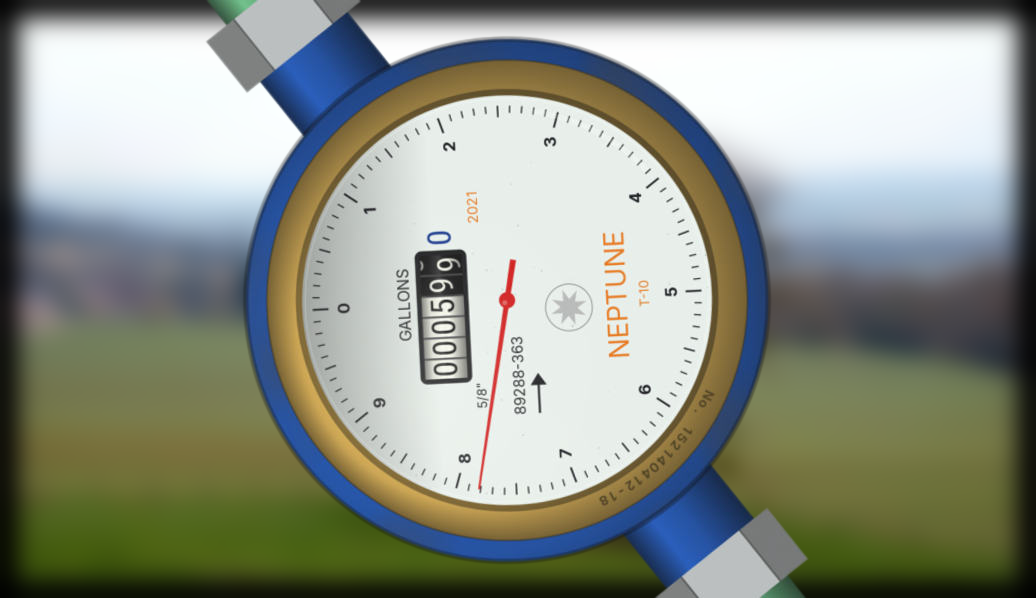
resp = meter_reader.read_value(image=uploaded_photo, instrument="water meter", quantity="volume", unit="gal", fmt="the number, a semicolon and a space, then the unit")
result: 5987.8; gal
